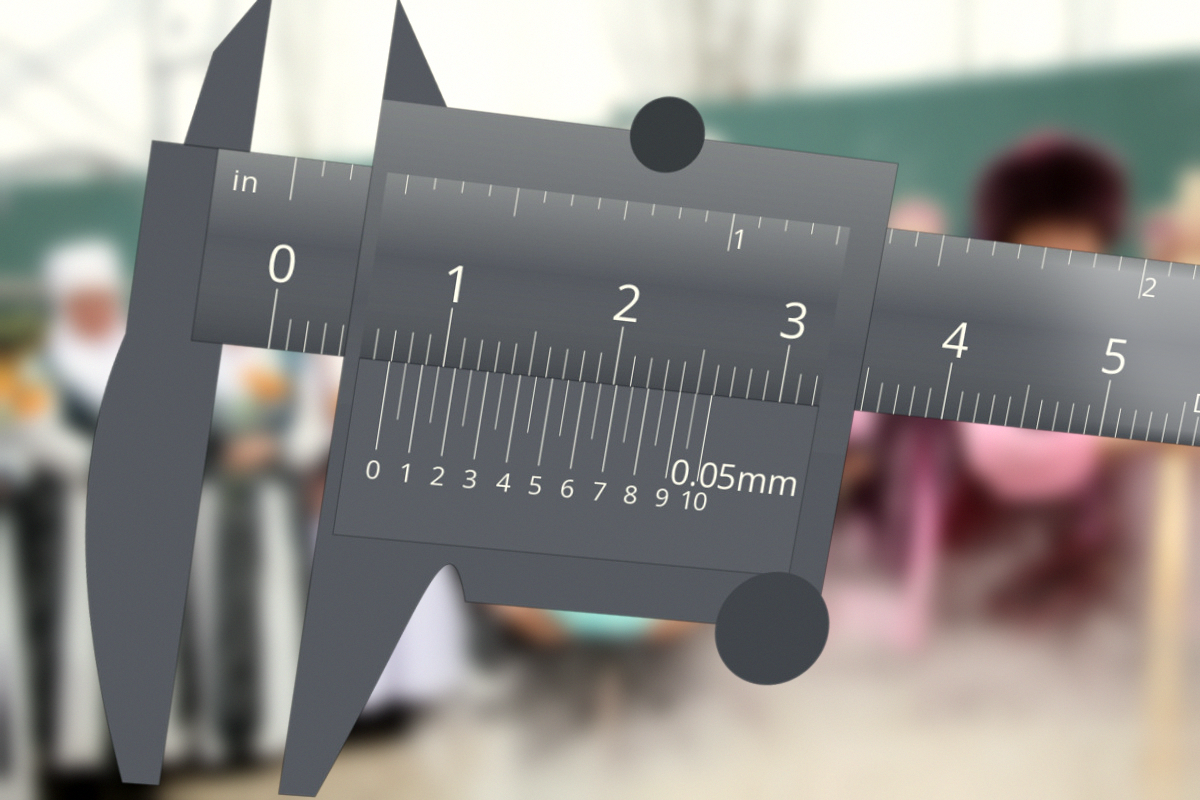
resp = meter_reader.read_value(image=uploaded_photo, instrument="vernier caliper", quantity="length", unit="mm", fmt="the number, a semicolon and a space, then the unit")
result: 6.9; mm
